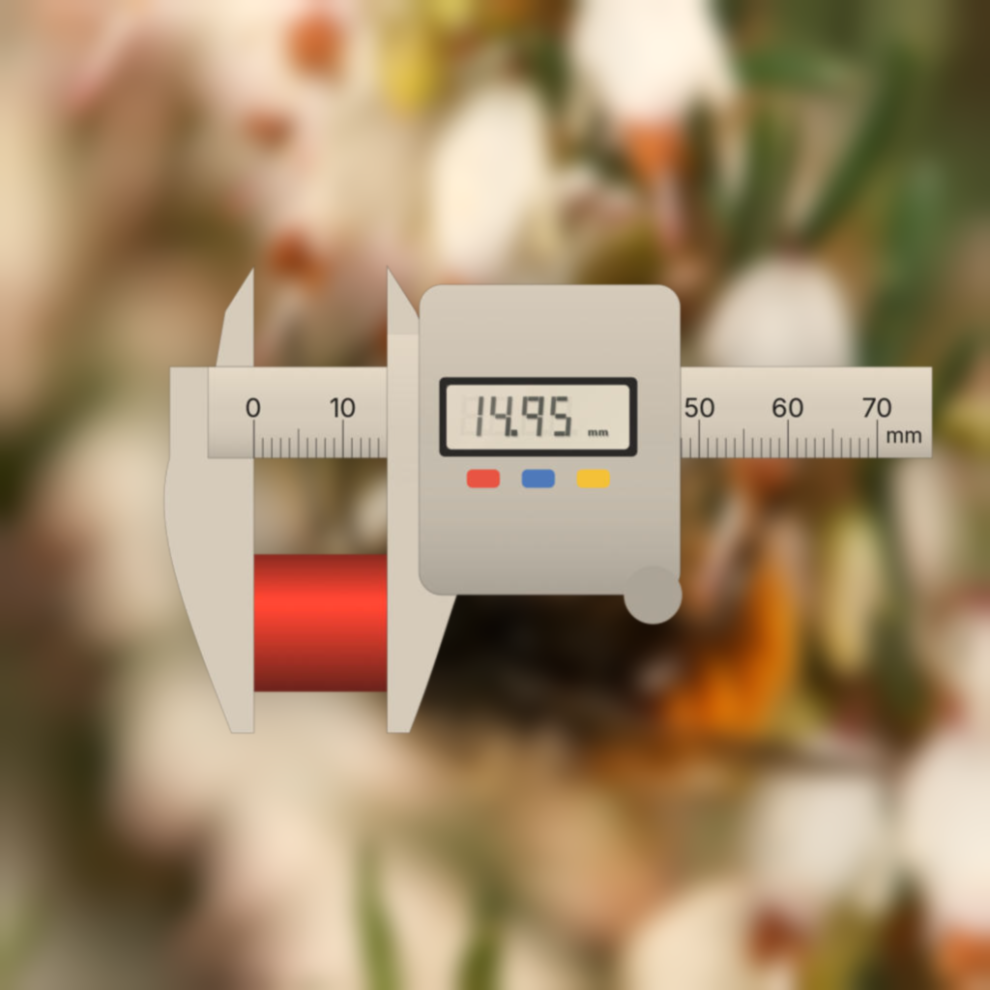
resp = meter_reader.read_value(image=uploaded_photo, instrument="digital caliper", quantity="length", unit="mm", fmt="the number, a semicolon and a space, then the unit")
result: 14.95; mm
